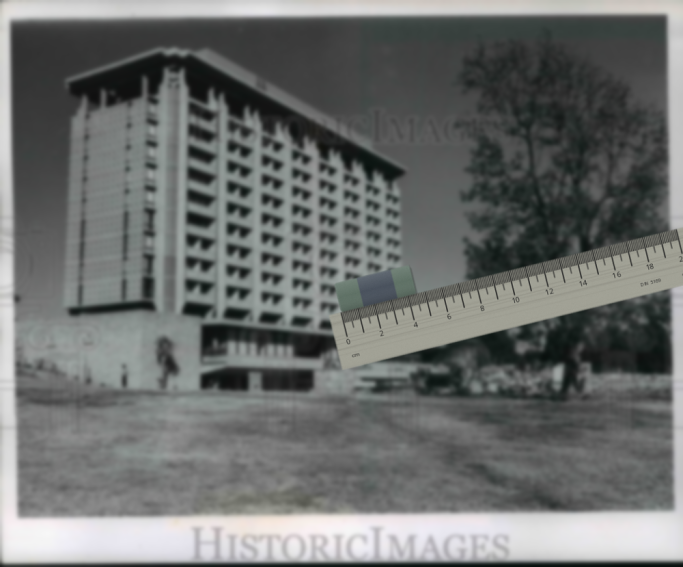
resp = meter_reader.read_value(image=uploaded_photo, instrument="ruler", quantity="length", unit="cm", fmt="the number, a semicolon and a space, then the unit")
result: 4.5; cm
